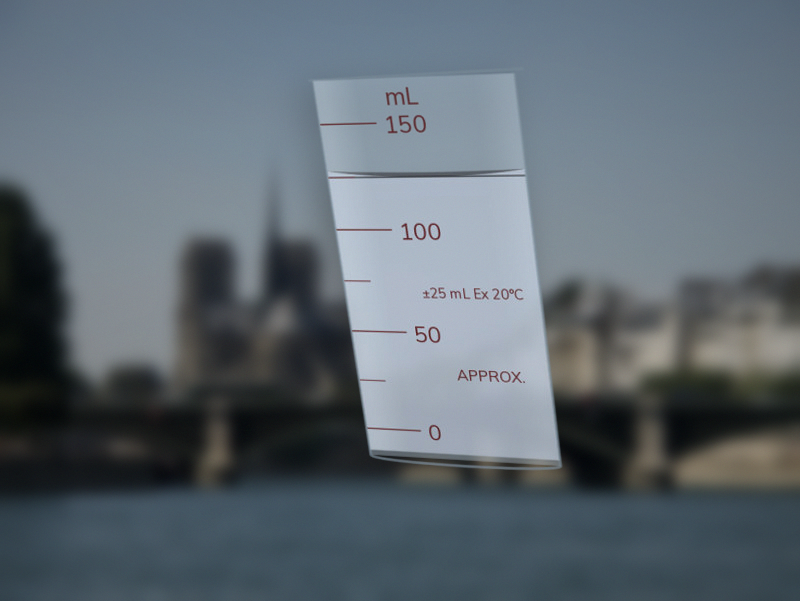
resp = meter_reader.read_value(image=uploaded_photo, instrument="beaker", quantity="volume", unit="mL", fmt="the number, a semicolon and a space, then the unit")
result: 125; mL
